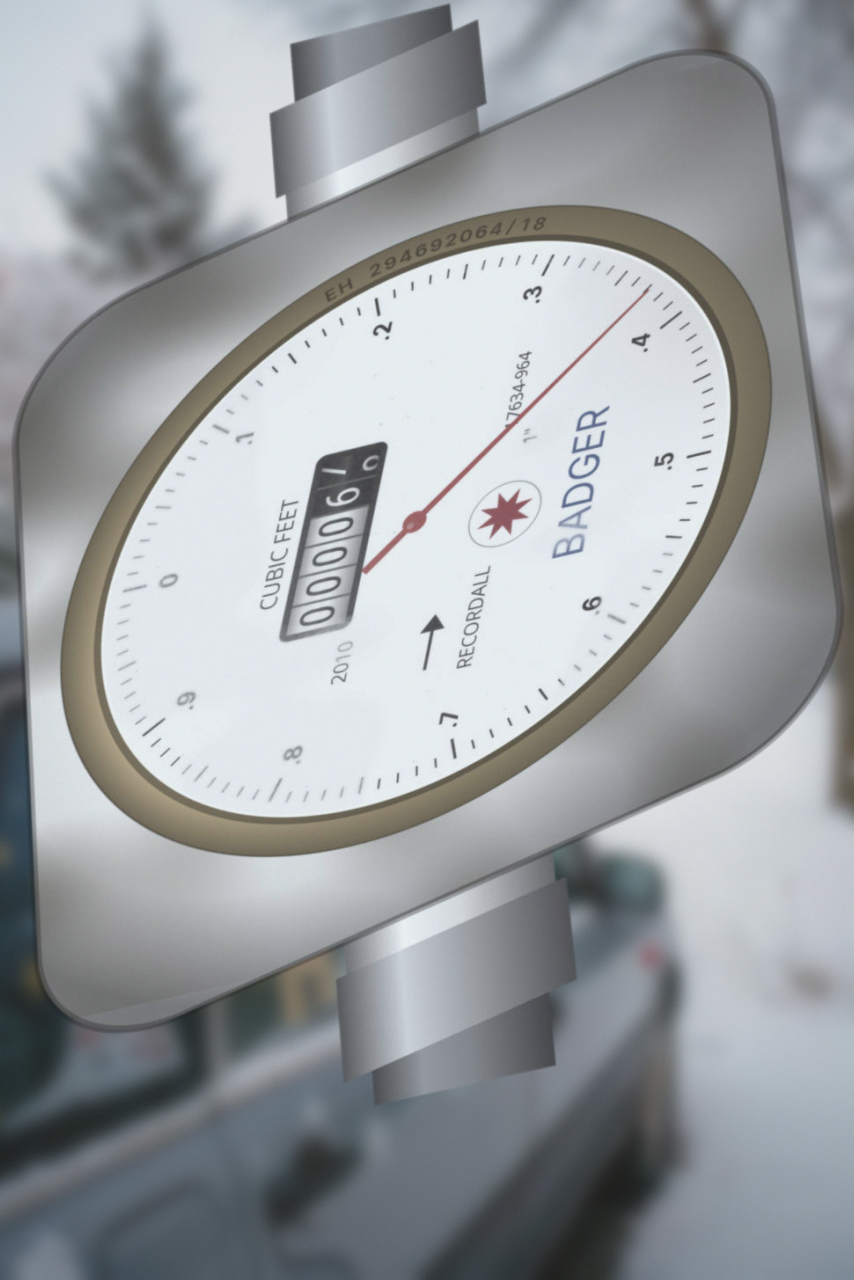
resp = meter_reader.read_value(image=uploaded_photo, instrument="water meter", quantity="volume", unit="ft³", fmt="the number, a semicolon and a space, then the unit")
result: 67.37; ft³
